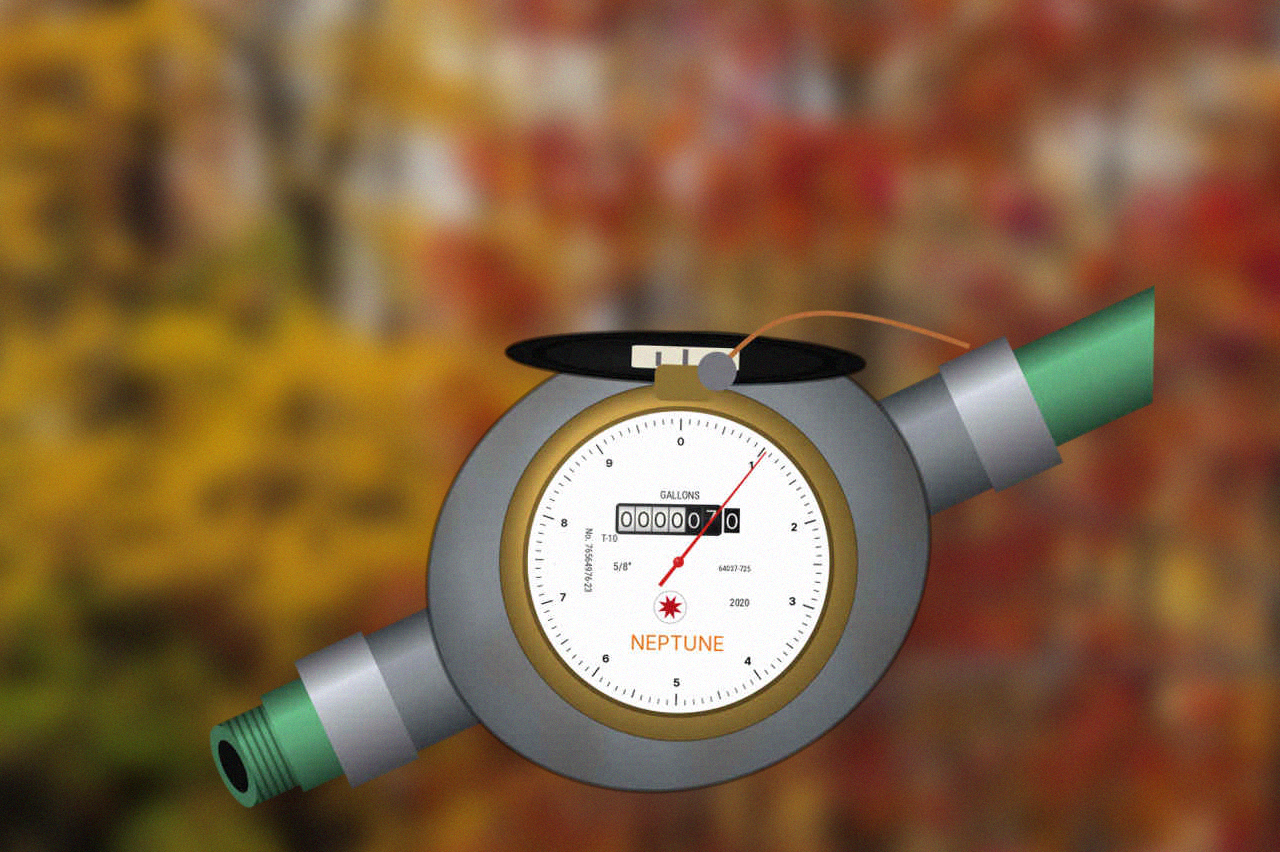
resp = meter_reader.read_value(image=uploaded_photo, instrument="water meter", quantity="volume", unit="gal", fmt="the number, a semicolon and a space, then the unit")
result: 71.0; gal
